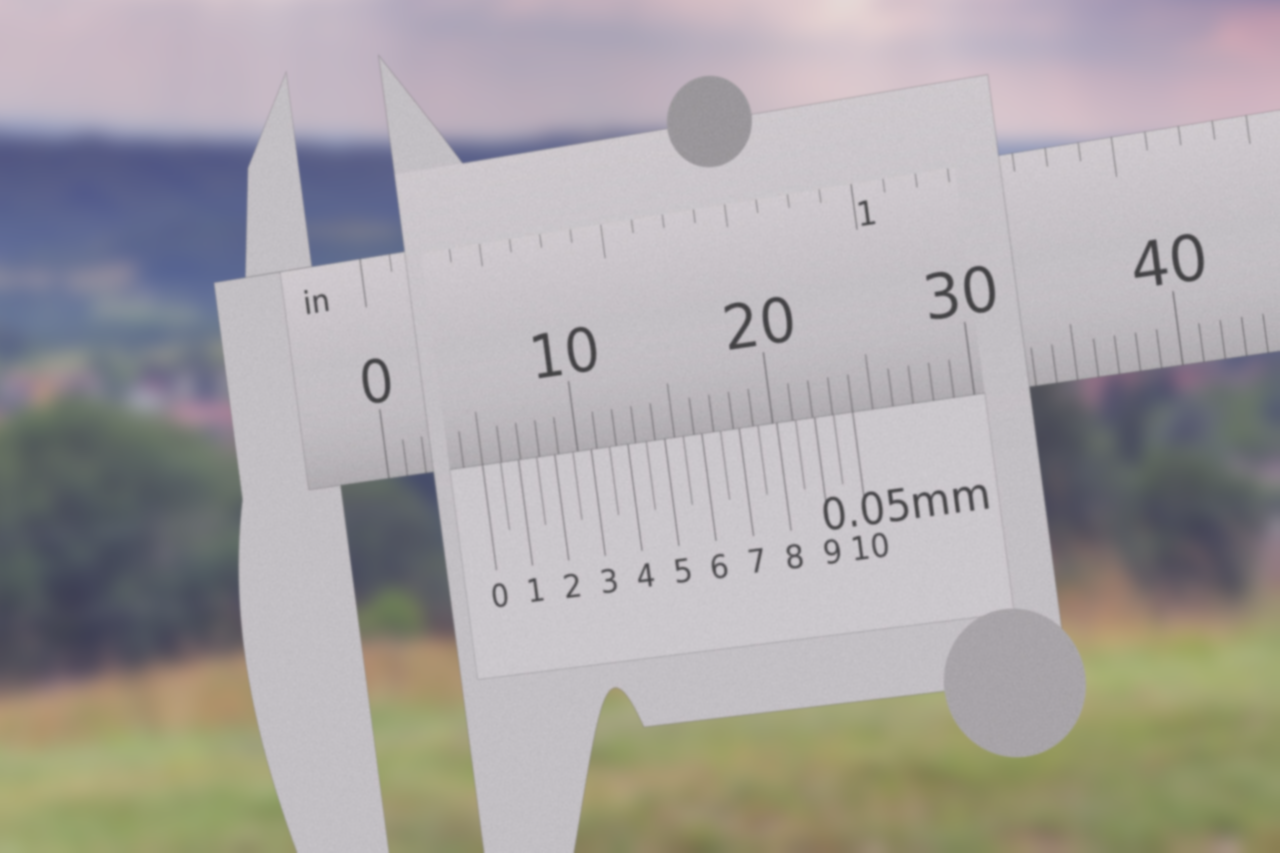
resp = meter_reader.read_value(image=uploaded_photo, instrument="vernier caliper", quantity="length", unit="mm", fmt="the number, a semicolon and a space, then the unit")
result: 5.0; mm
